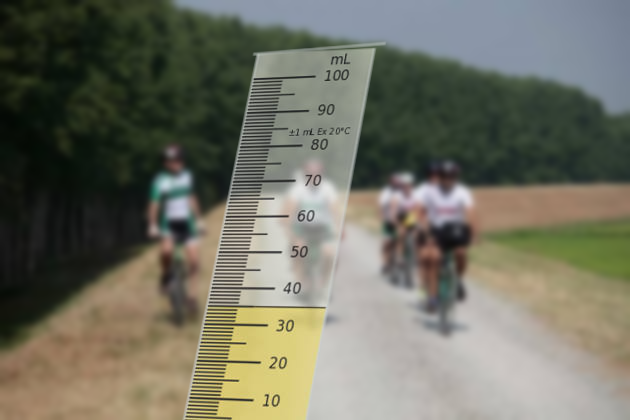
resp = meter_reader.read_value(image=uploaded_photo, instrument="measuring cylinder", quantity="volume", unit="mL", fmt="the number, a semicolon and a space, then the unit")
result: 35; mL
